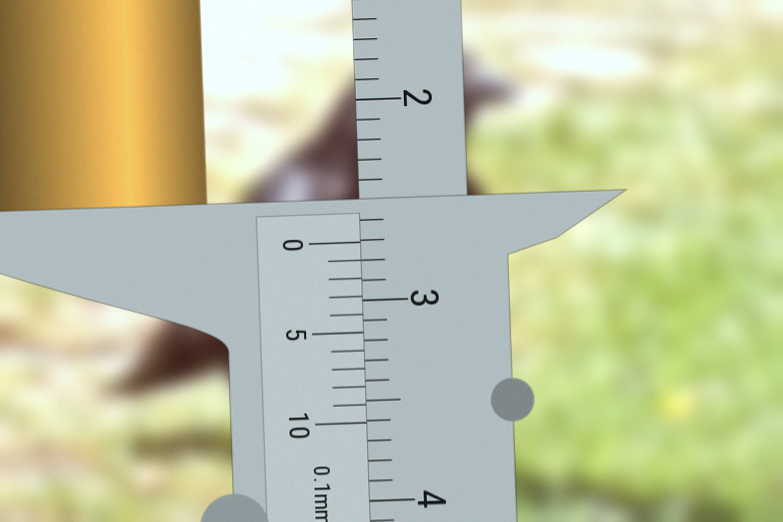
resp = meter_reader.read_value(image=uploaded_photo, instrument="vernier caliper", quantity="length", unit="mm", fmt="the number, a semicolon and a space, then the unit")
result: 27.1; mm
